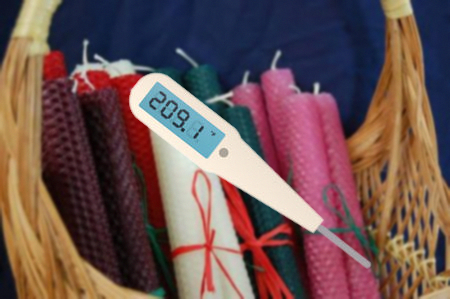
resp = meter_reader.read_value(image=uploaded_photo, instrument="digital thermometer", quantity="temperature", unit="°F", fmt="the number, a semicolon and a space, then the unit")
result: 209.1; °F
